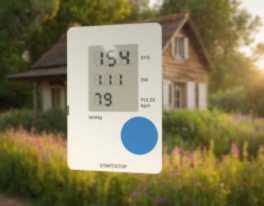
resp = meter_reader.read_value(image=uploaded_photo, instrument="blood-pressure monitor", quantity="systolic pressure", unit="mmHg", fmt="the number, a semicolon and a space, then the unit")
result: 154; mmHg
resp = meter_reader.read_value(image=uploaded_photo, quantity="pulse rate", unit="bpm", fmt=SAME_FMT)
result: 79; bpm
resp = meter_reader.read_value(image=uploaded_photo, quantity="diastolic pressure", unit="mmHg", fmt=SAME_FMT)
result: 111; mmHg
